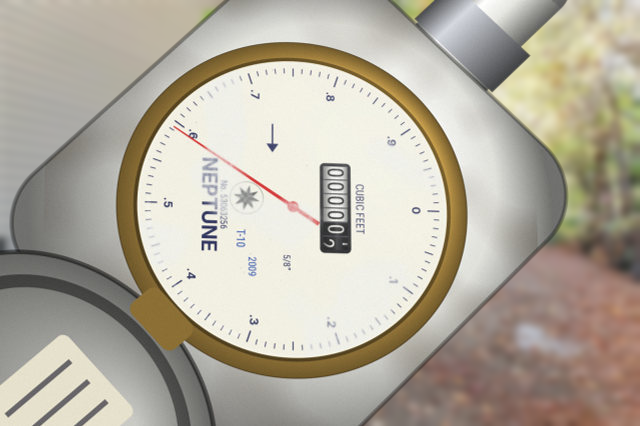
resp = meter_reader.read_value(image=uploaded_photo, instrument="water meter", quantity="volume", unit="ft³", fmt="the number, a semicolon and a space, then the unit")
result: 1.59; ft³
